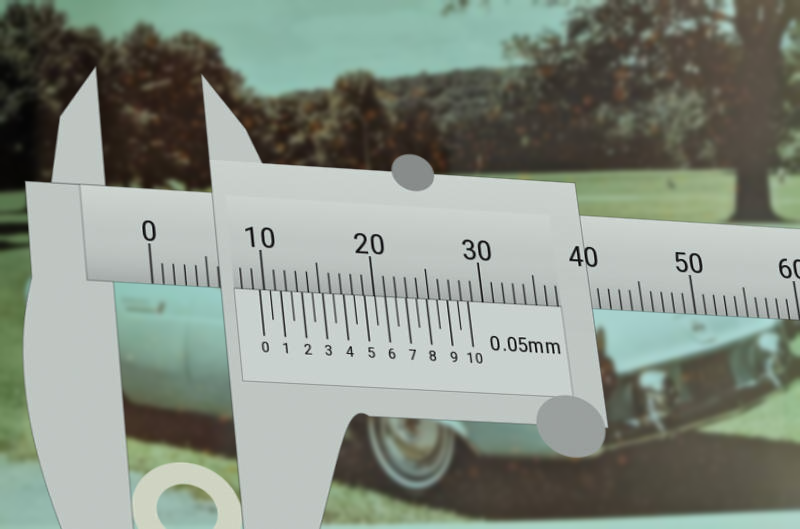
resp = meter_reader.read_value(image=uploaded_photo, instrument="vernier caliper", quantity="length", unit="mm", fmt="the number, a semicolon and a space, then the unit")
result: 9.6; mm
